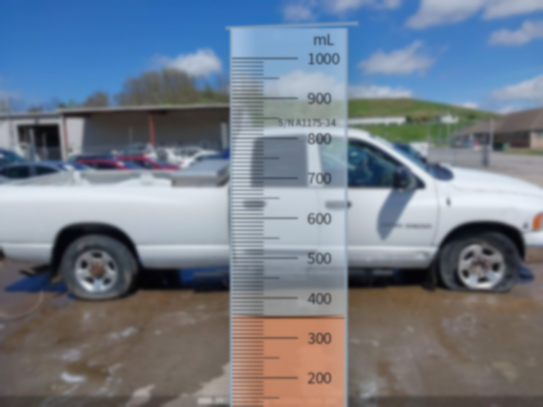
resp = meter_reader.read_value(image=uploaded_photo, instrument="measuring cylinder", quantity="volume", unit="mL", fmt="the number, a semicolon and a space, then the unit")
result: 350; mL
